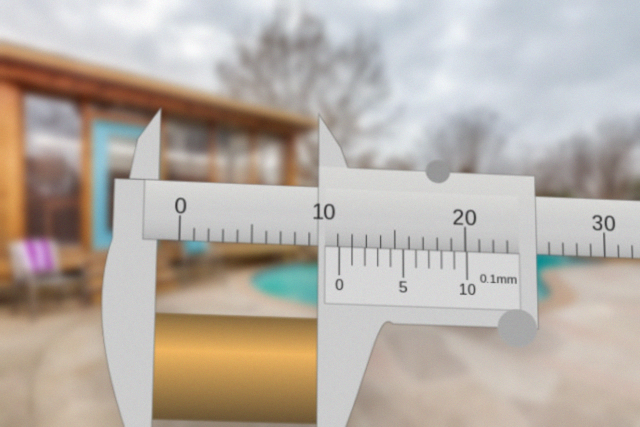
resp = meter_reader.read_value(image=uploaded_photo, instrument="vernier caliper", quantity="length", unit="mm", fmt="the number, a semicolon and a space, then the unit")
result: 11.1; mm
